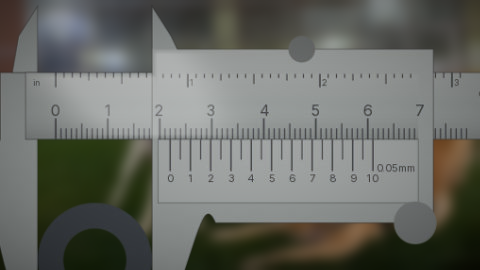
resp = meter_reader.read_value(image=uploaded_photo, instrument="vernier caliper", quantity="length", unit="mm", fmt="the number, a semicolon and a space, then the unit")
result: 22.0; mm
